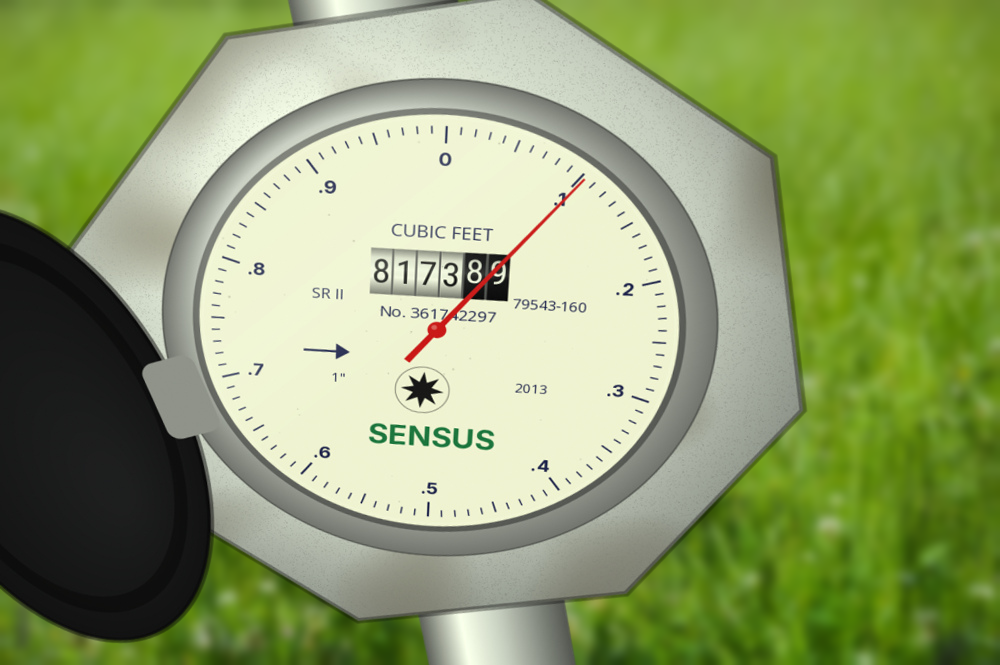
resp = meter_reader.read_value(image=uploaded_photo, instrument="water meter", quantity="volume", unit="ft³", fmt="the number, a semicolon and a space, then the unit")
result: 817389.10; ft³
